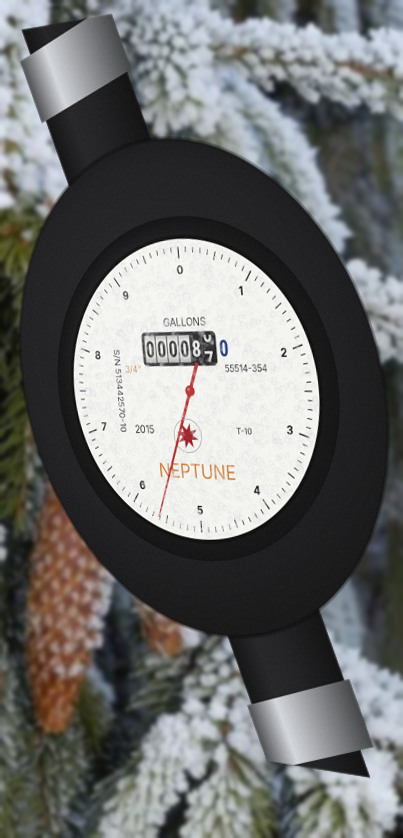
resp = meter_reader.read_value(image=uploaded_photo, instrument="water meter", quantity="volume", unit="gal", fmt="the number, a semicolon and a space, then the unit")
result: 865.6; gal
